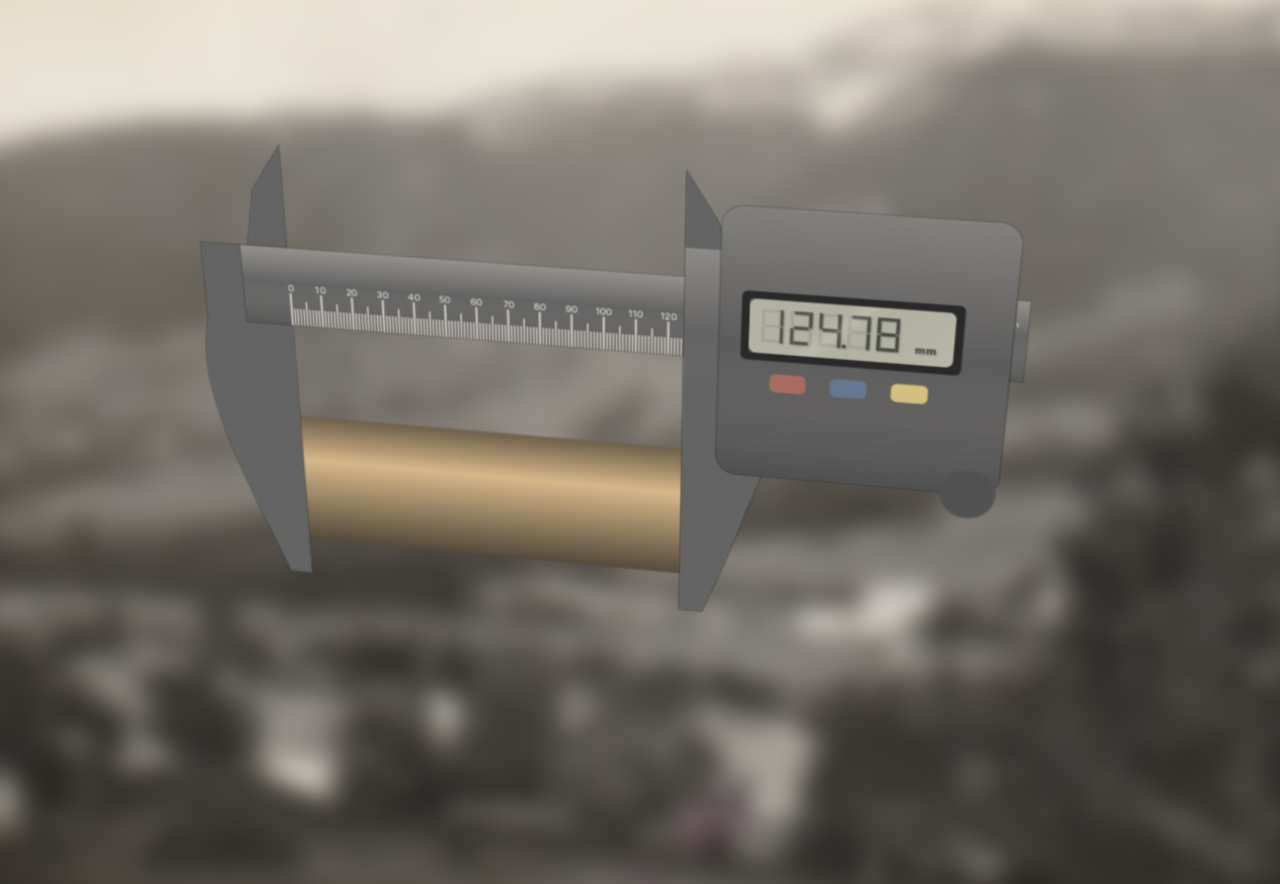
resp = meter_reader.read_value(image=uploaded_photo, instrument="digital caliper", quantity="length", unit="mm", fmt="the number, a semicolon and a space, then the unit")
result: 124.78; mm
